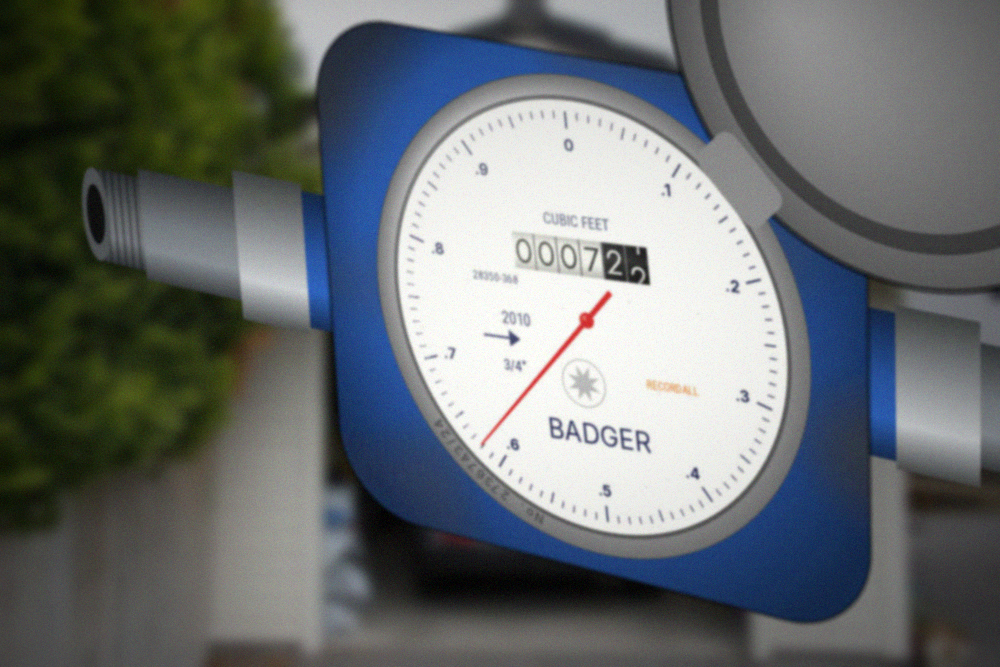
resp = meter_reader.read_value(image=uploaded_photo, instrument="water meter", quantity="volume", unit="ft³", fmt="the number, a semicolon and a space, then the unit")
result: 721.62; ft³
